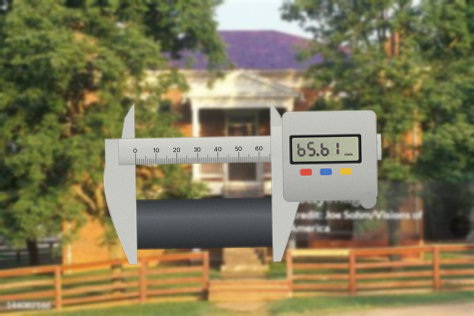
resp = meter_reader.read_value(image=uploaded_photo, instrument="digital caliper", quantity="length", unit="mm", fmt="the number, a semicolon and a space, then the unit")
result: 65.61; mm
